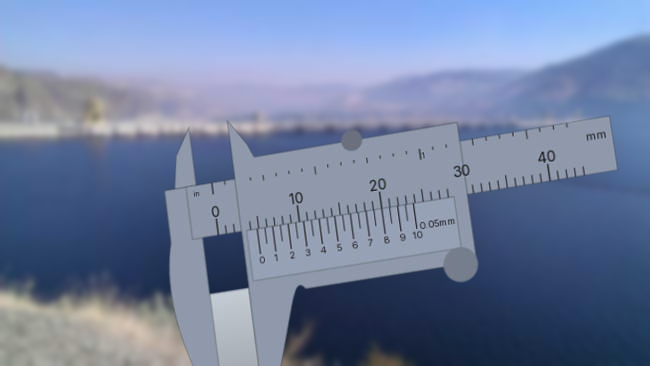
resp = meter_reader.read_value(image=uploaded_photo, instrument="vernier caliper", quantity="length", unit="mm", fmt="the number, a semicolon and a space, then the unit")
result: 4.8; mm
